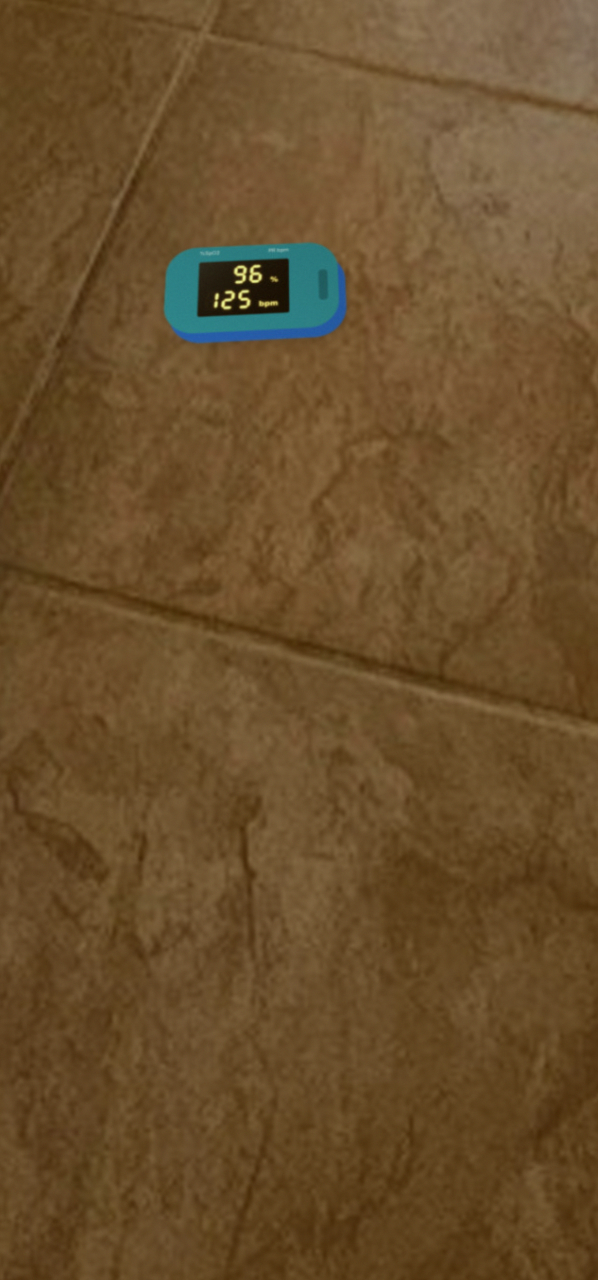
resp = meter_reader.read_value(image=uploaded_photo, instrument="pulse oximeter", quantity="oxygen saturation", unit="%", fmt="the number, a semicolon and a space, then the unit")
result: 96; %
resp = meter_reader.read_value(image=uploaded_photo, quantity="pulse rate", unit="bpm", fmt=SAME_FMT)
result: 125; bpm
